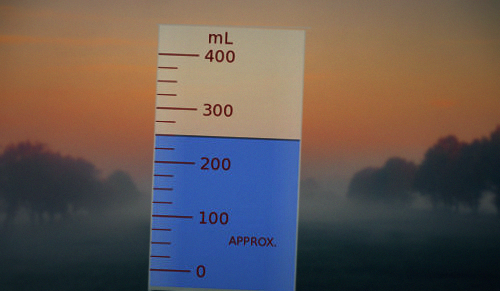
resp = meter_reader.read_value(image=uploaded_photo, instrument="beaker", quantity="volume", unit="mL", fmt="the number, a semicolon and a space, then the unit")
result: 250; mL
